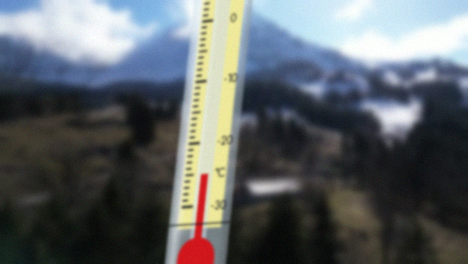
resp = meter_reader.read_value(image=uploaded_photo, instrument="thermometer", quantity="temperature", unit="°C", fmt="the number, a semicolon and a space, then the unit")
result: -25; °C
